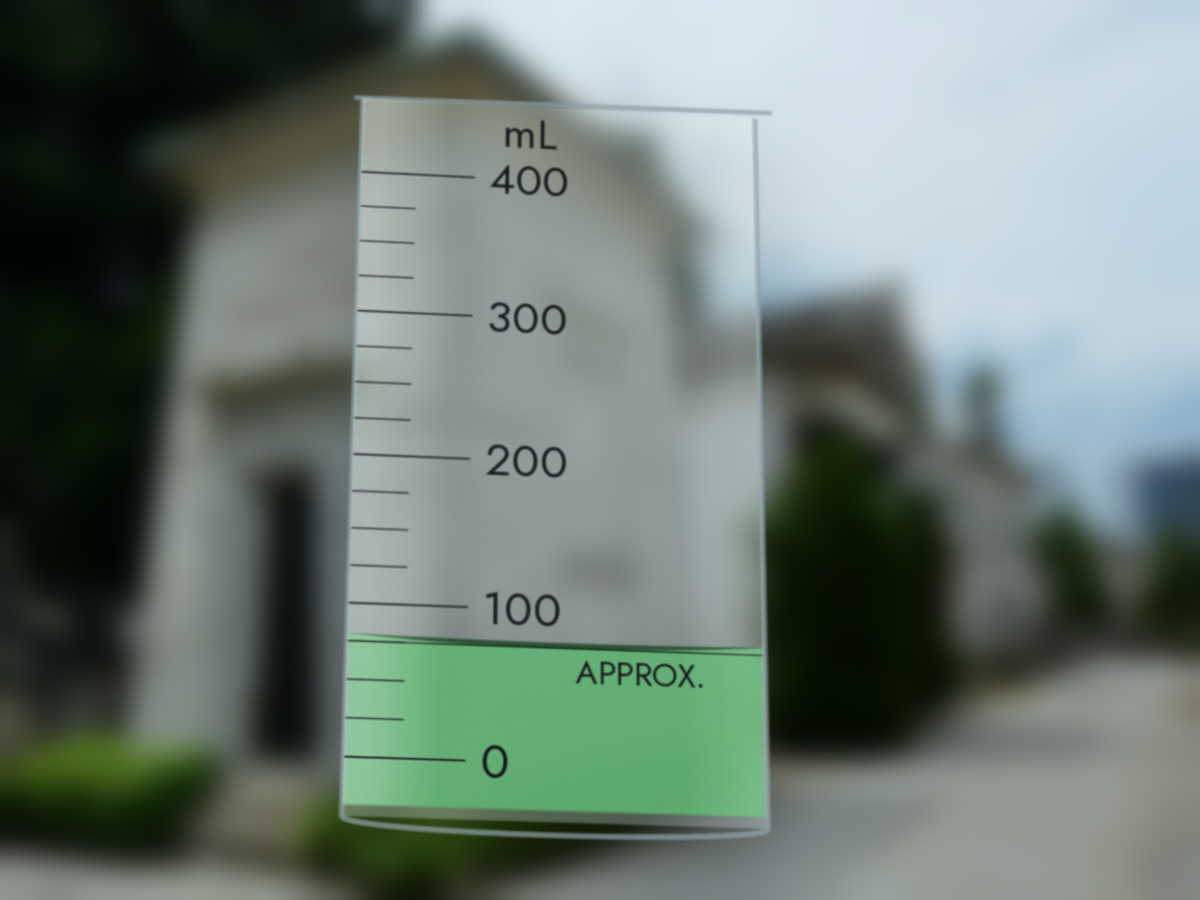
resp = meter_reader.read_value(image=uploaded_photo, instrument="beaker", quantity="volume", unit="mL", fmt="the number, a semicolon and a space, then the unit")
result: 75; mL
